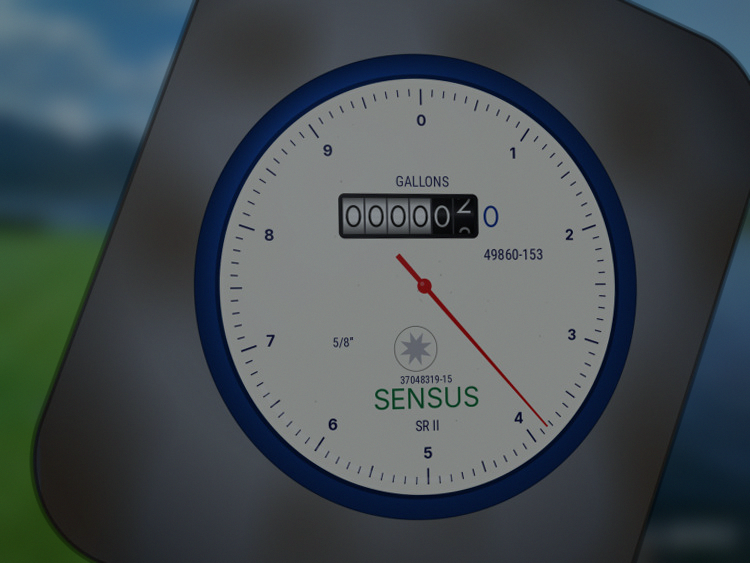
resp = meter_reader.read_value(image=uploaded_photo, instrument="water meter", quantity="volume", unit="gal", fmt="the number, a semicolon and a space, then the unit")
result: 23.8; gal
